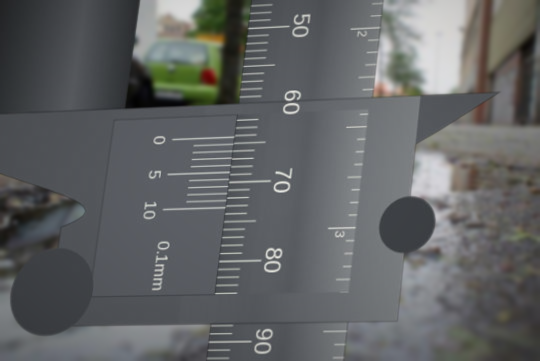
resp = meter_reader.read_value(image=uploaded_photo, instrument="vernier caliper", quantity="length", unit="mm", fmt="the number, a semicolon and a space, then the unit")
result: 64.2; mm
